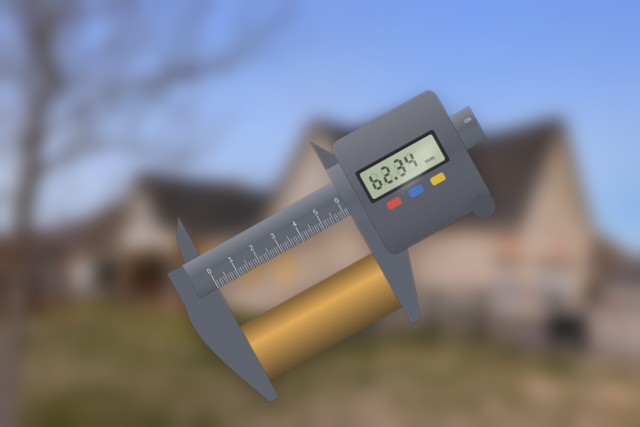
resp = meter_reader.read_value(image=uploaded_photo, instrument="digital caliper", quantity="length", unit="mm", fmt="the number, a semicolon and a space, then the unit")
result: 62.34; mm
